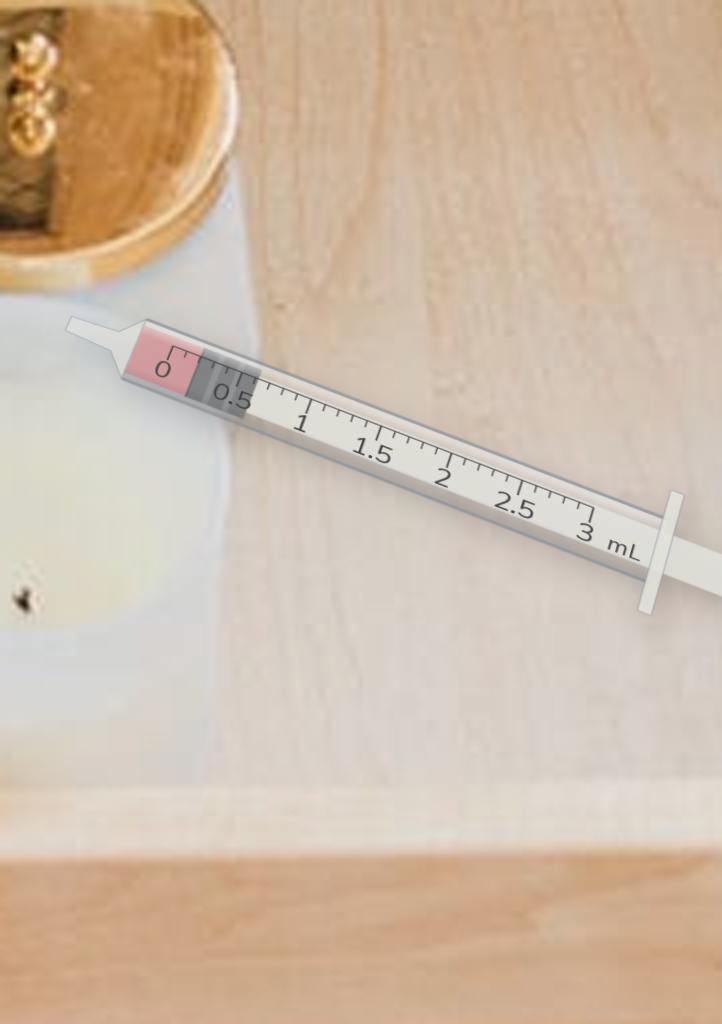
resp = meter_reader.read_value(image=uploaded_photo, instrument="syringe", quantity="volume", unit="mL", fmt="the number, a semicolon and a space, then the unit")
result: 0.2; mL
